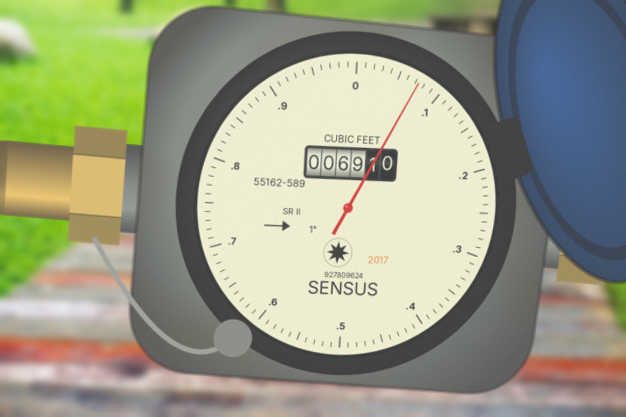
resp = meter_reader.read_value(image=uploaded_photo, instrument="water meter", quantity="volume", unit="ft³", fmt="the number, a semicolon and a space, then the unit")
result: 6910.07; ft³
